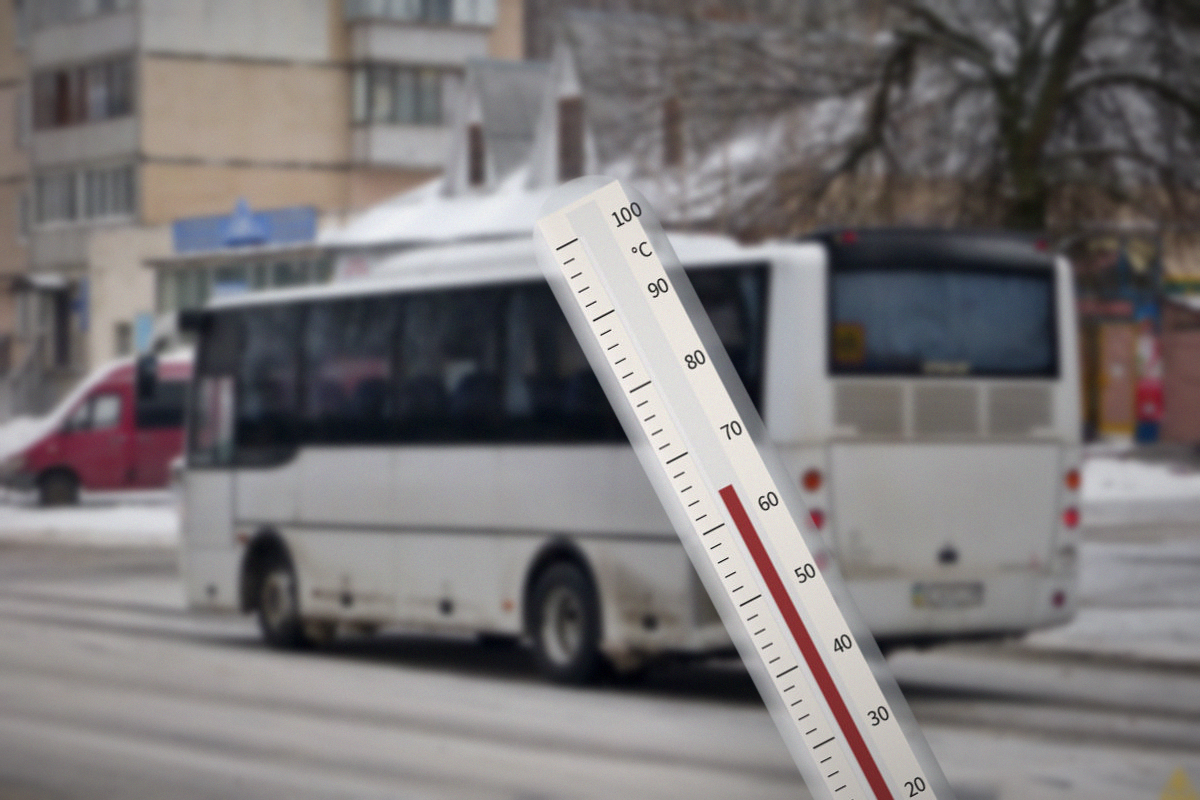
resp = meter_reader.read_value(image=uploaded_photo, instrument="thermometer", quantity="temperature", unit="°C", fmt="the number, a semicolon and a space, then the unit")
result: 64; °C
